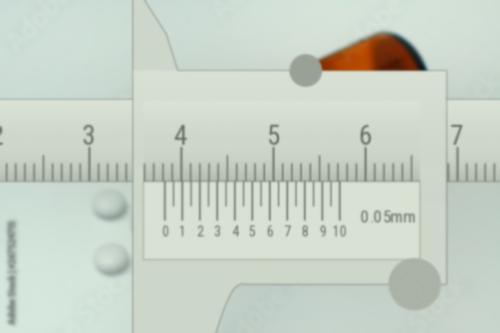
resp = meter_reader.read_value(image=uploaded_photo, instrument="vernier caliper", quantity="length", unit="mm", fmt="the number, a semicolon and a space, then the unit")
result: 38.2; mm
